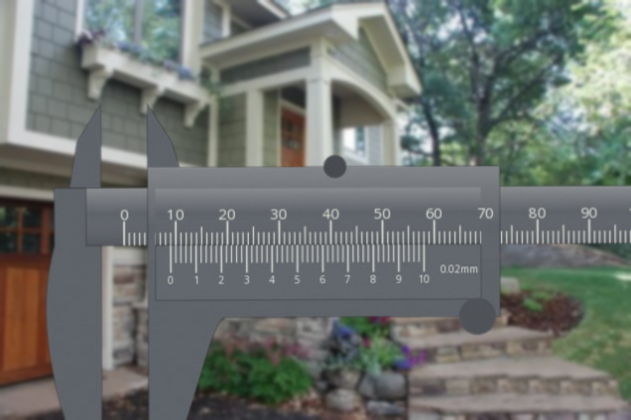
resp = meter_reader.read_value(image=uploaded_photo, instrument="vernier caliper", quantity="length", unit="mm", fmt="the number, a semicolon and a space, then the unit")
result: 9.0; mm
